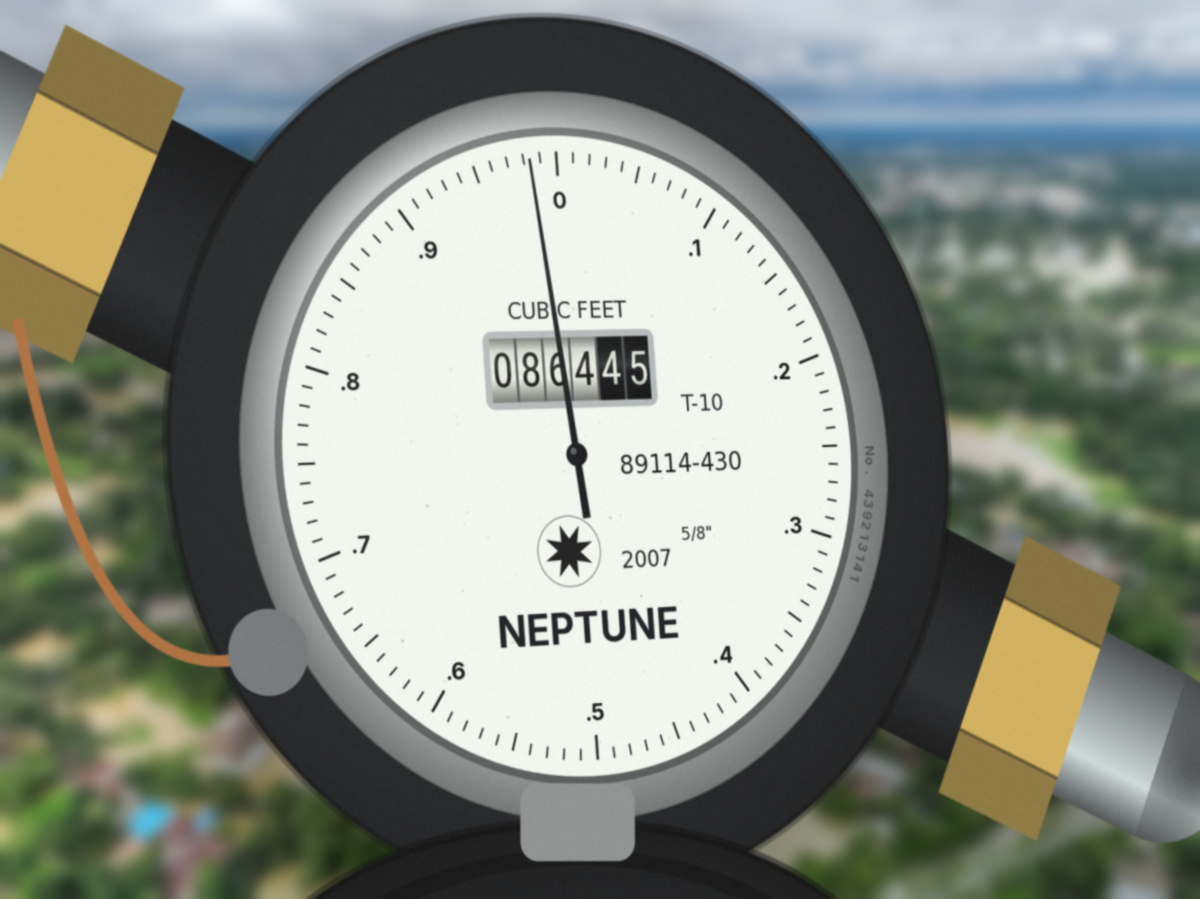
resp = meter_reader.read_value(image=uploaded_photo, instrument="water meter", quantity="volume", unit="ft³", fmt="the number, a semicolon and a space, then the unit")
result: 86444.98; ft³
